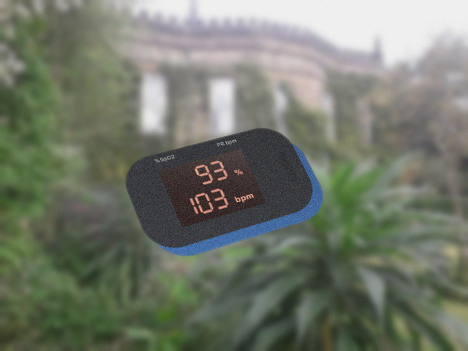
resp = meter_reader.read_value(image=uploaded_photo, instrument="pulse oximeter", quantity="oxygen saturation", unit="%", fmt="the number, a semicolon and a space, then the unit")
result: 93; %
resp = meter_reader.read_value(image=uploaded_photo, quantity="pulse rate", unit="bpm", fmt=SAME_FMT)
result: 103; bpm
